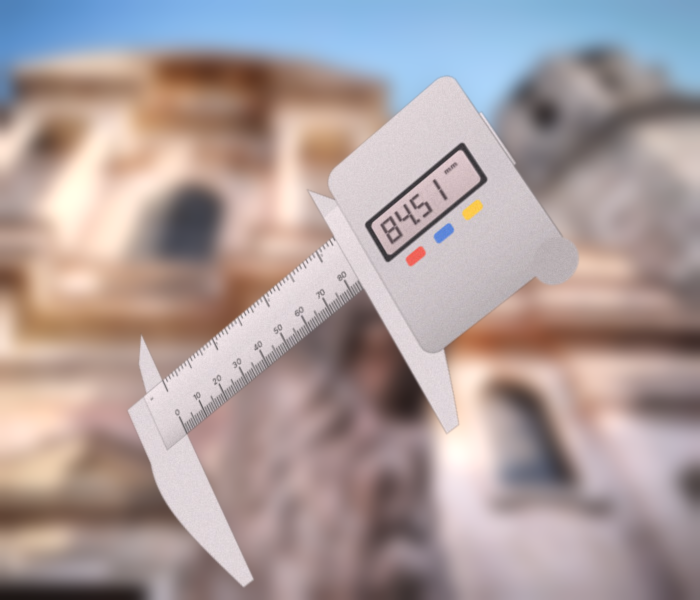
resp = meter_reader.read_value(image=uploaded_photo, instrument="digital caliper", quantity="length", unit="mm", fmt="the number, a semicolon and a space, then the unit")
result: 84.51; mm
